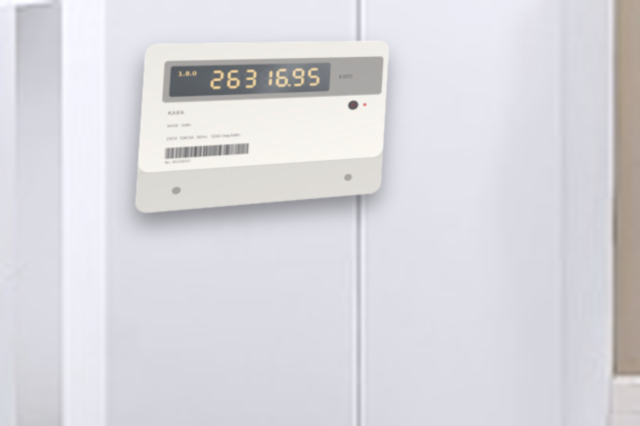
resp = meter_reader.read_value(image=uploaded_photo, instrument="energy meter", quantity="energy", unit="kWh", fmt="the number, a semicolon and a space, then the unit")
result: 26316.95; kWh
